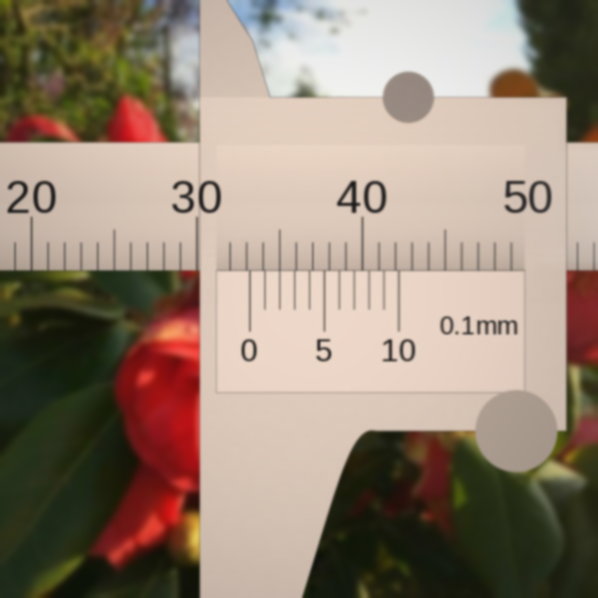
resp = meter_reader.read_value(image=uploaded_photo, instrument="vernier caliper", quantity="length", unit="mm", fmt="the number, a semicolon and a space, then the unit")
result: 33.2; mm
